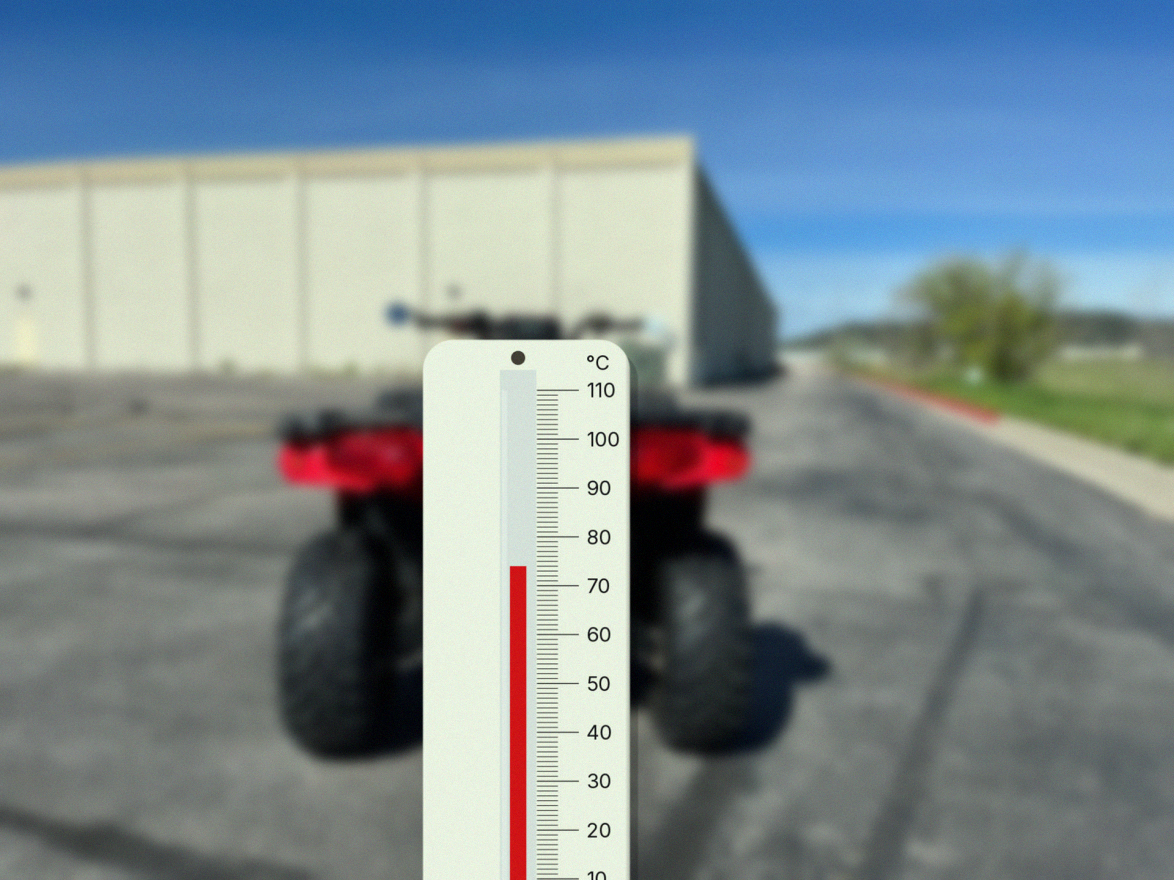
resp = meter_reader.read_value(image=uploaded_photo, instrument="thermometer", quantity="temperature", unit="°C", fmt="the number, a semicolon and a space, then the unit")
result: 74; °C
